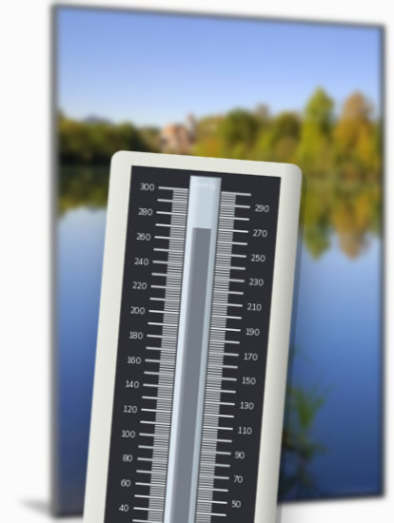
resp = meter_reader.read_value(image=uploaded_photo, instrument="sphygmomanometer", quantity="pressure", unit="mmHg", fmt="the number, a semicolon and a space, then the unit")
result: 270; mmHg
